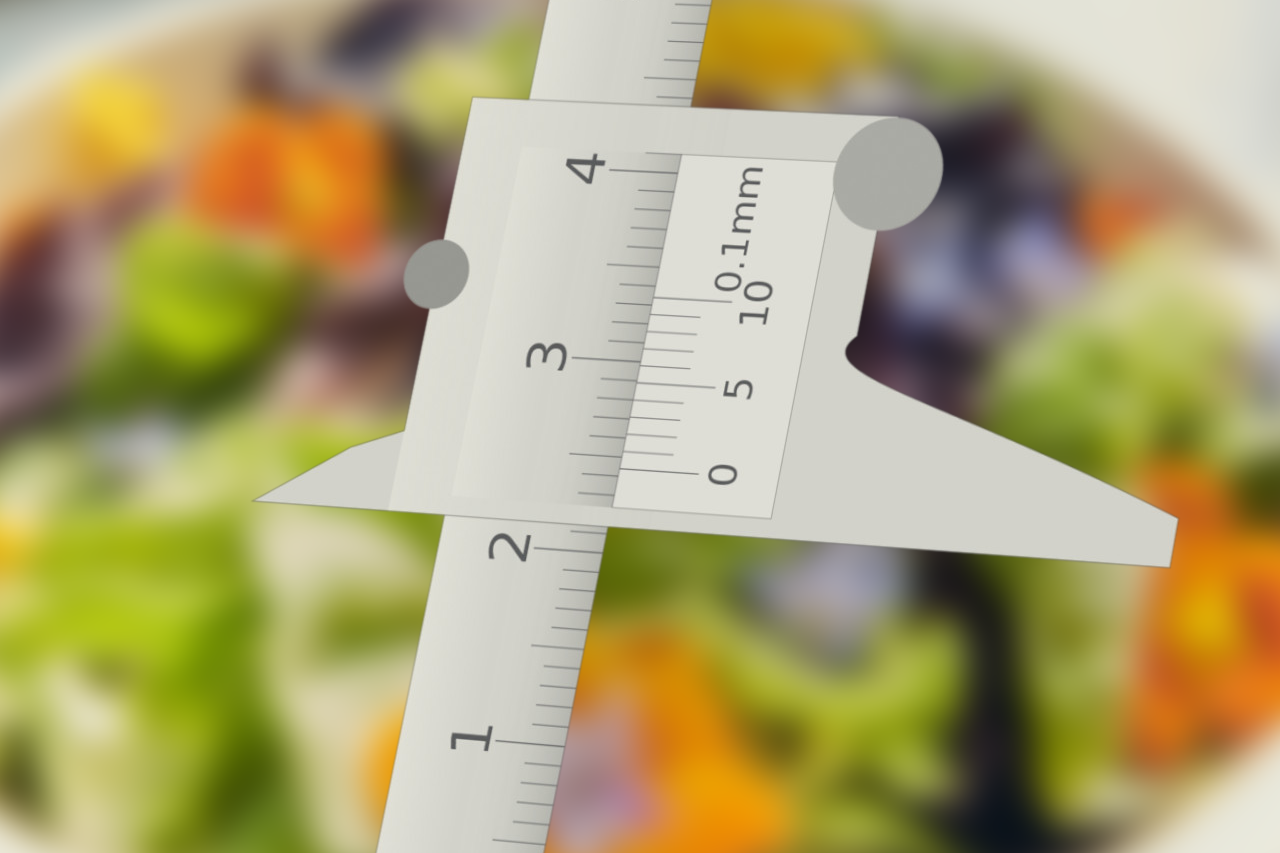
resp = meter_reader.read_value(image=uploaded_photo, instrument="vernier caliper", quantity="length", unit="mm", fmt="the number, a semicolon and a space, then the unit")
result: 24.4; mm
